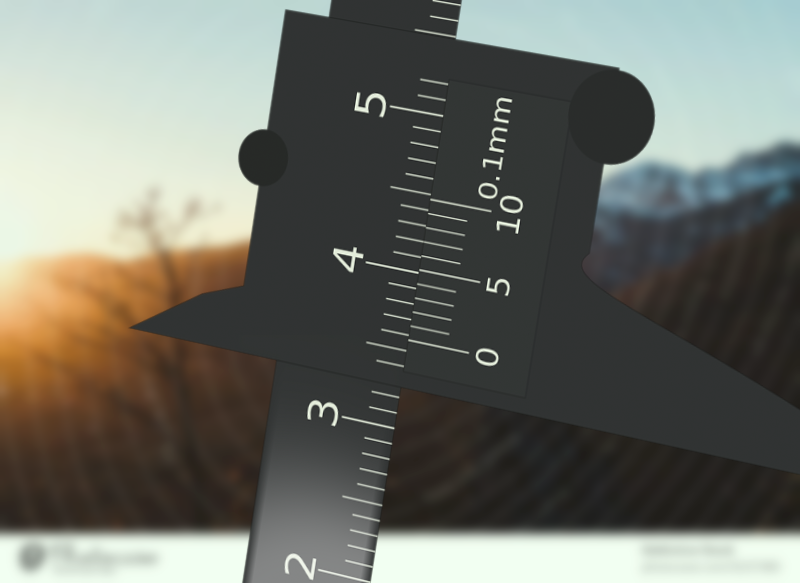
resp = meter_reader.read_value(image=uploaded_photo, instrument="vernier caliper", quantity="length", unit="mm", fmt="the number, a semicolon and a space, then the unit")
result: 35.7; mm
